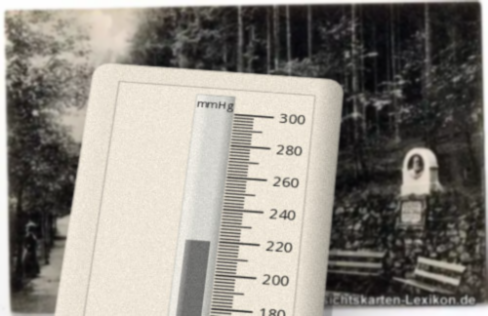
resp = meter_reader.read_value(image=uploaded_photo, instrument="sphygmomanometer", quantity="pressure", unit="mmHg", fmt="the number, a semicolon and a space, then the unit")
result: 220; mmHg
